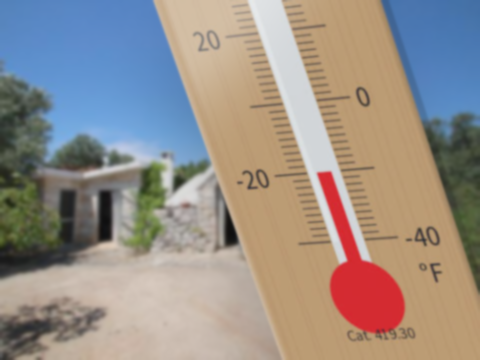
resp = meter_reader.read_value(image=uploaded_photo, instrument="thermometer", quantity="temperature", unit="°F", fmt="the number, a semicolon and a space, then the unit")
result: -20; °F
